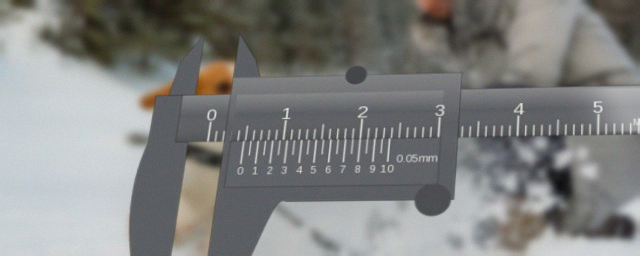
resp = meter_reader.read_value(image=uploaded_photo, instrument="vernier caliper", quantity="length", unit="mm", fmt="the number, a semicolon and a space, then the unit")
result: 4.8; mm
